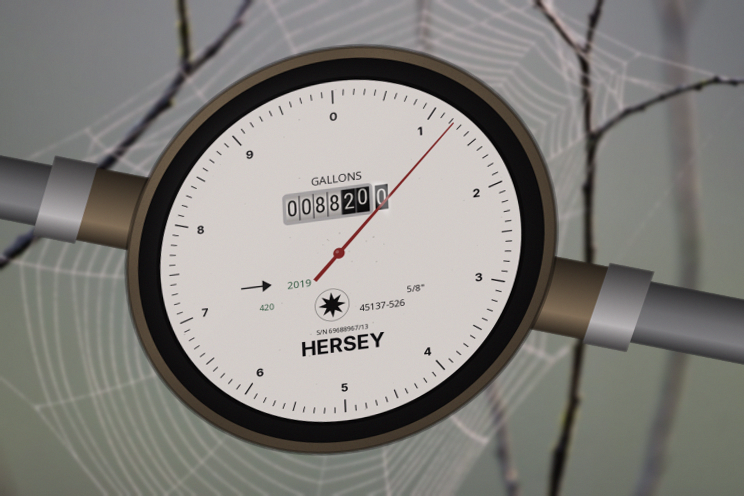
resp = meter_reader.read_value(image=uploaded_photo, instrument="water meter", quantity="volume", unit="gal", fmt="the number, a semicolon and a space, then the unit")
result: 88201.2; gal
